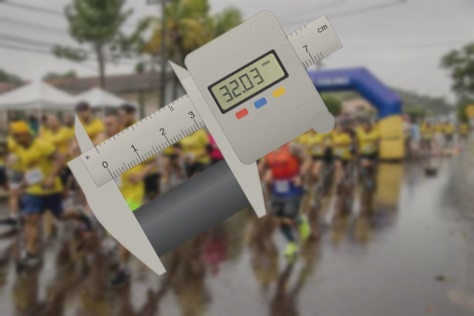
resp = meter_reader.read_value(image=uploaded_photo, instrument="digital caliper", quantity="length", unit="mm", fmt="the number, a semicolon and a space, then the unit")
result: 32.03; mm
